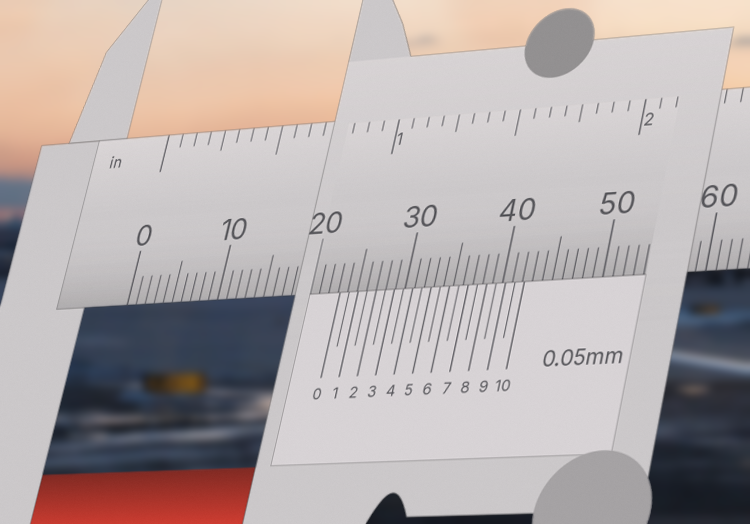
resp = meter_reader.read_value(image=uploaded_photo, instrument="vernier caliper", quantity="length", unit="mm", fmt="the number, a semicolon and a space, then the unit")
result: 23.2; mm
